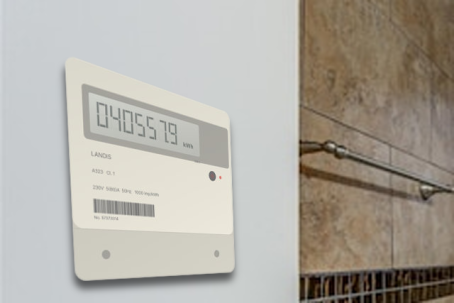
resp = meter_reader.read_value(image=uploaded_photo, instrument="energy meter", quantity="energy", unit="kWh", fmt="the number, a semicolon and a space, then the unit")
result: 40557.9; kWh
